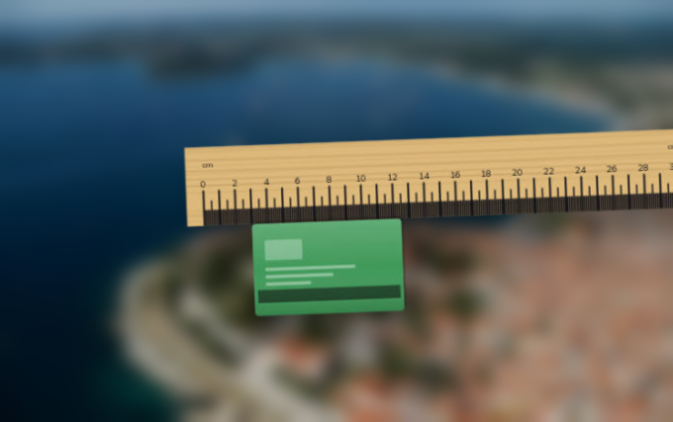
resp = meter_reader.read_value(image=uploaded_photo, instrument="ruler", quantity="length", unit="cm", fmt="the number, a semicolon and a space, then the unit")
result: 9.5; cm
